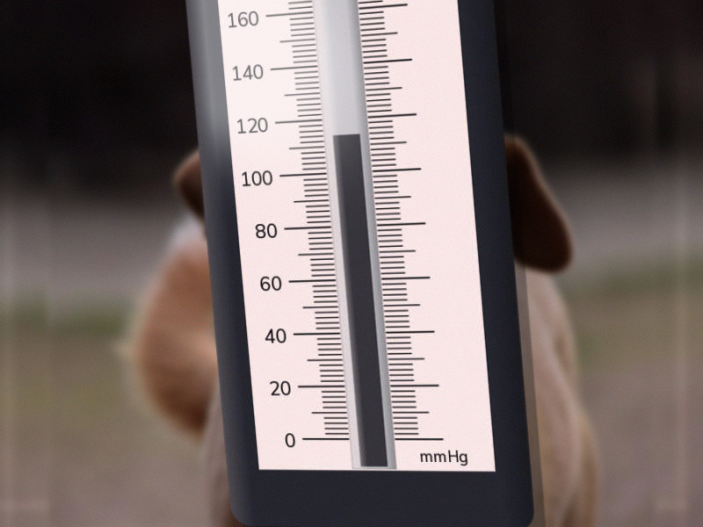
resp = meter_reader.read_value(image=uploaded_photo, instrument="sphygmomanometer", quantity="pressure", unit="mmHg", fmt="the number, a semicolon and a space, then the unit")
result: 114; mmHg
